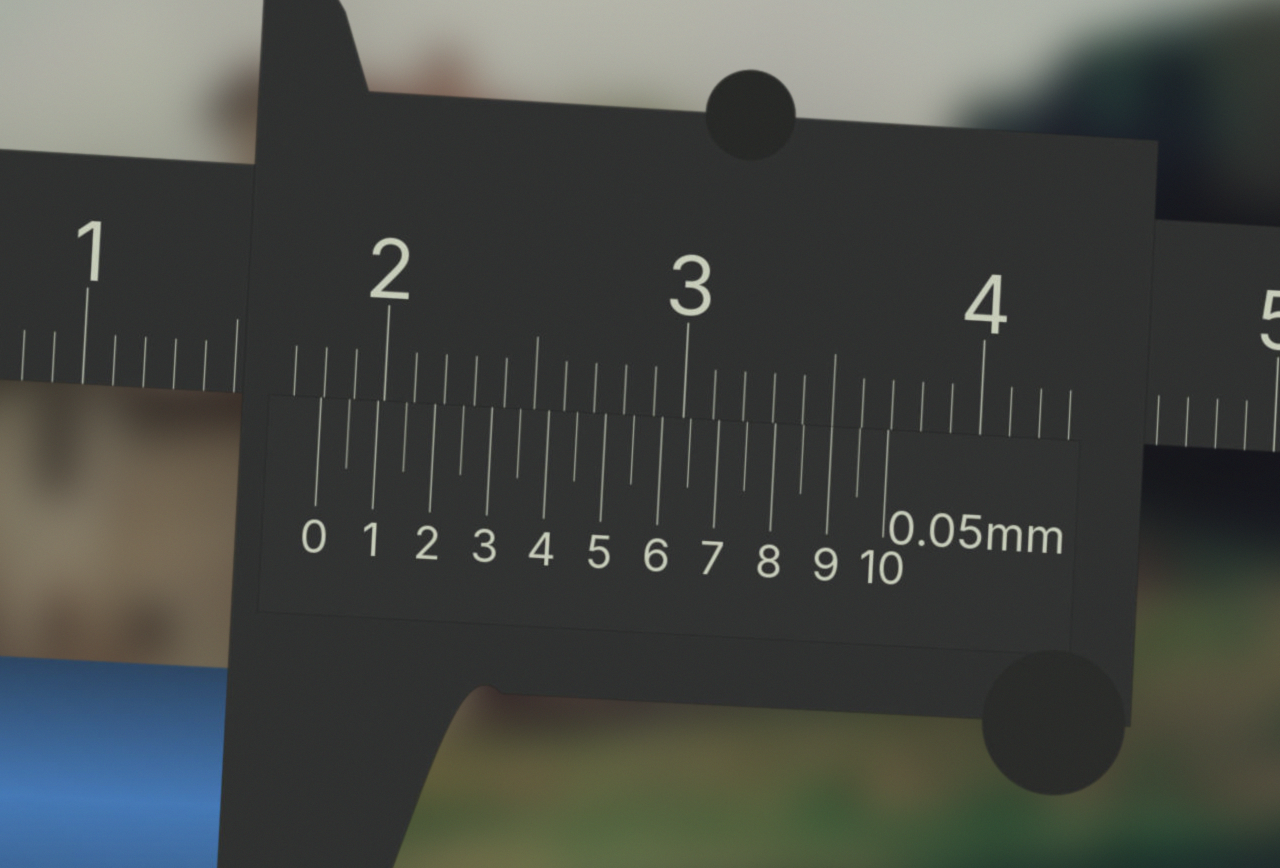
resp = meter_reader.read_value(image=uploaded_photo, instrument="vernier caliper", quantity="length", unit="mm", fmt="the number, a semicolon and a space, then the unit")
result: 17.90; mm
